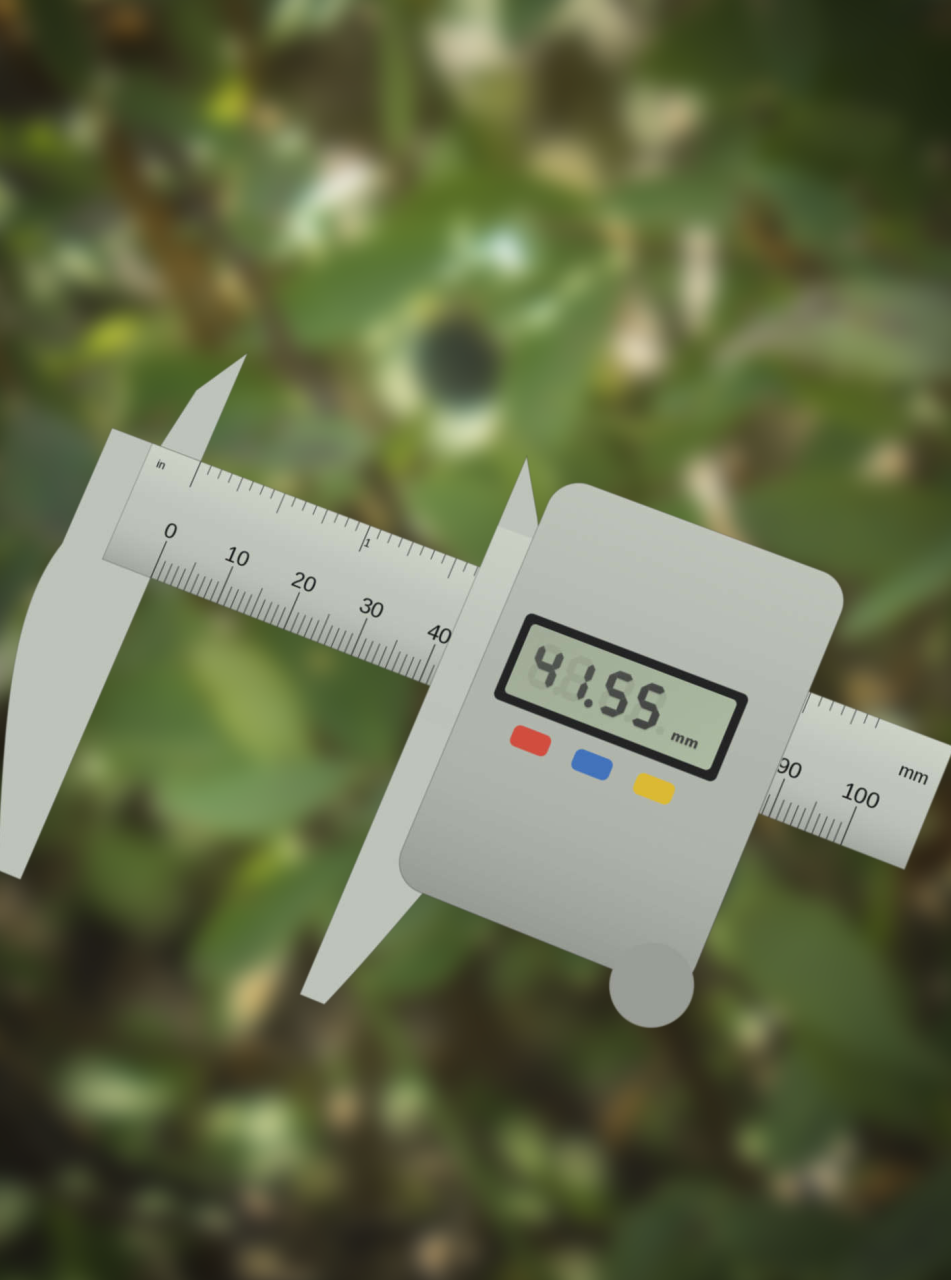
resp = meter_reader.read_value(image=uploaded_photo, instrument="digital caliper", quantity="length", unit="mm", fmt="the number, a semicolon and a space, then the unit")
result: 41.55; mm
